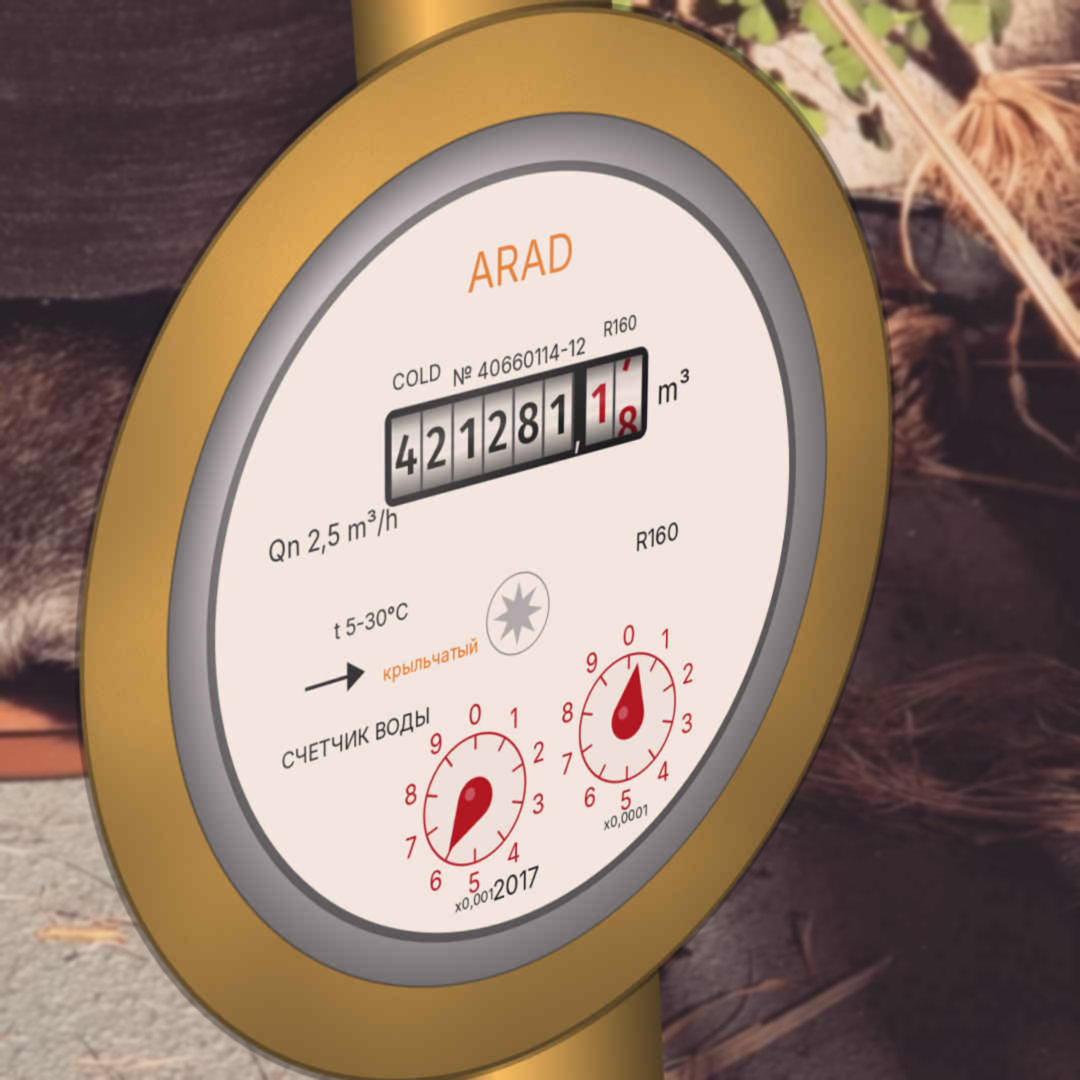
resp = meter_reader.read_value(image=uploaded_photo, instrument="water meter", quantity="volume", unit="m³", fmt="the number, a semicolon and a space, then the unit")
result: 421281.1760; m³
